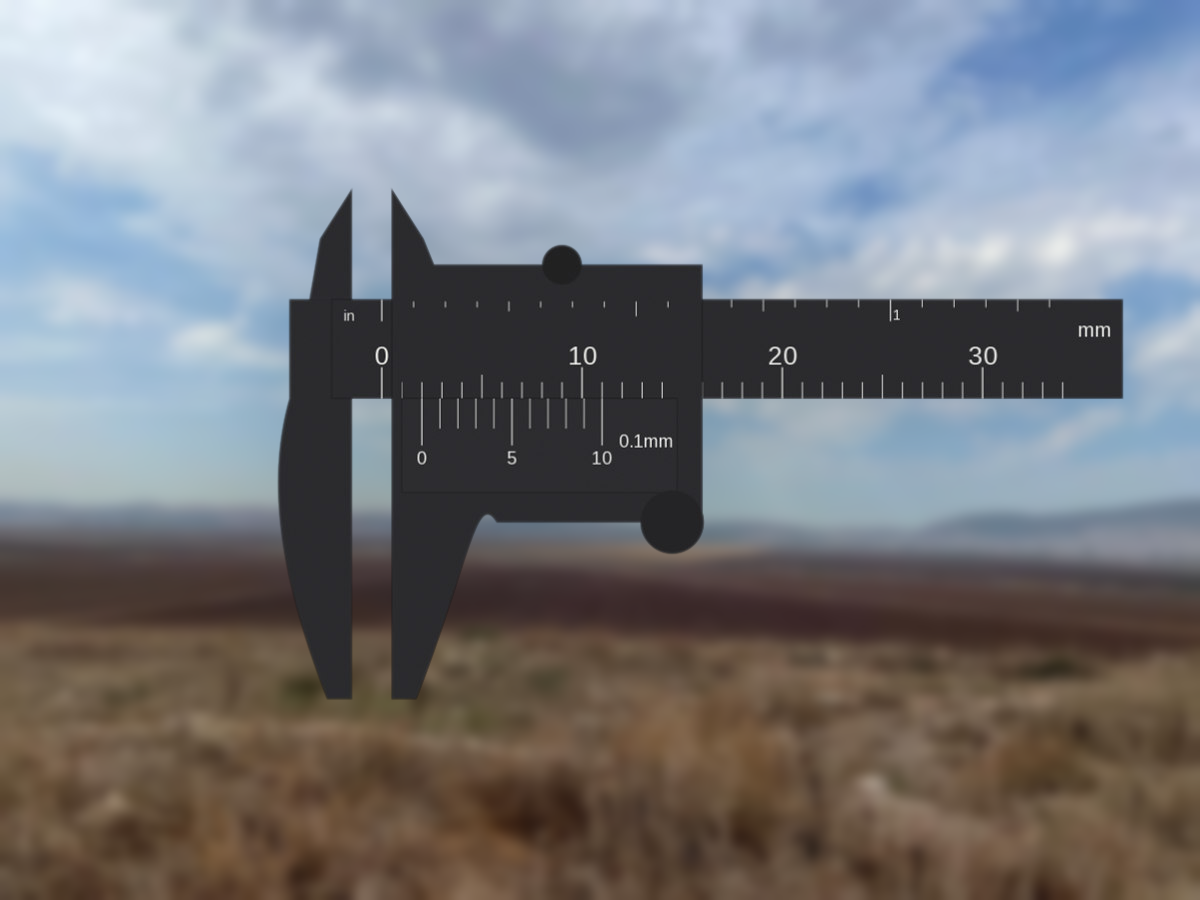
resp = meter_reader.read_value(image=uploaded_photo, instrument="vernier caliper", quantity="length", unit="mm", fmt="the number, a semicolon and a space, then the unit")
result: 2.0; mm
